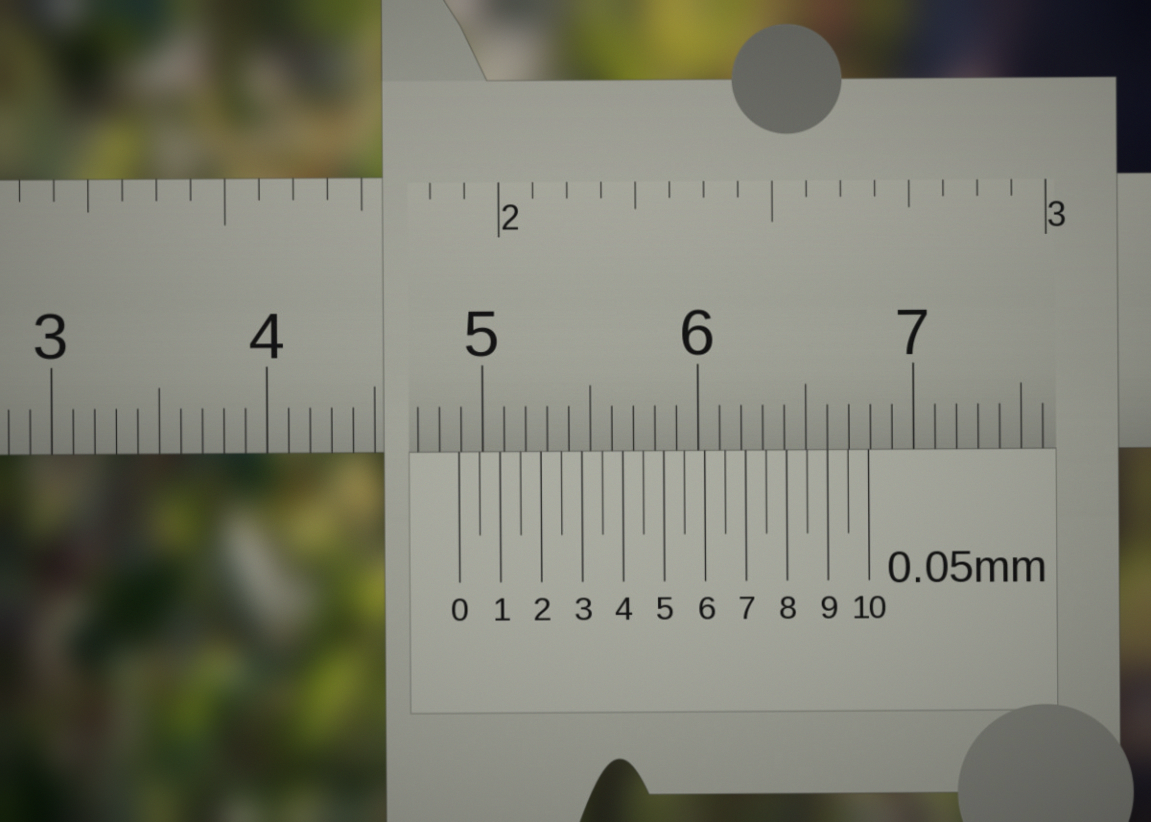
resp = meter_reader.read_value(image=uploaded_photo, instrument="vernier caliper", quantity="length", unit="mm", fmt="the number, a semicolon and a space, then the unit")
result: 48.9; mm
